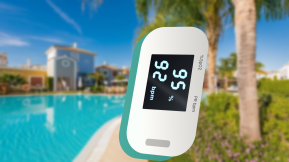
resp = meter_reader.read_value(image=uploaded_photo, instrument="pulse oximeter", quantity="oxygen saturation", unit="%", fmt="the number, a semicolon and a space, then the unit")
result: 95; %
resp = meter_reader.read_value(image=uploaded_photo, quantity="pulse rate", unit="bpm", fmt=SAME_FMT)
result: 92; bpm
